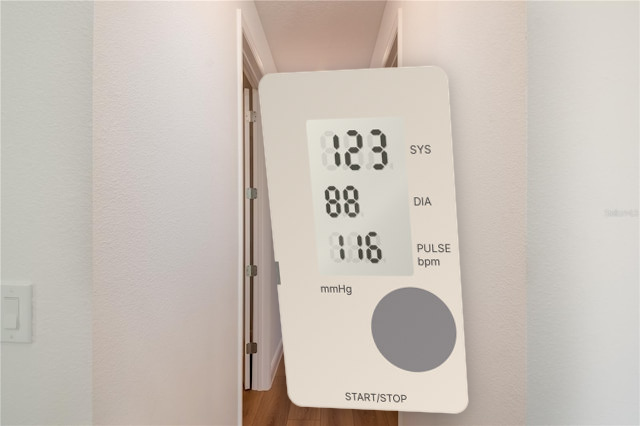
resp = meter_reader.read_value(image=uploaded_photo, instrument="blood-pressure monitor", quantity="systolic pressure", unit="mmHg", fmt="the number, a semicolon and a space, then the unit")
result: 123; mmHg
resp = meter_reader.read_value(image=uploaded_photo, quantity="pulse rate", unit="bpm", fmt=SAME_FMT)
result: 116; bpm
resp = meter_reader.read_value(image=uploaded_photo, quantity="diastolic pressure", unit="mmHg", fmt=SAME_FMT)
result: 88; mmHg
